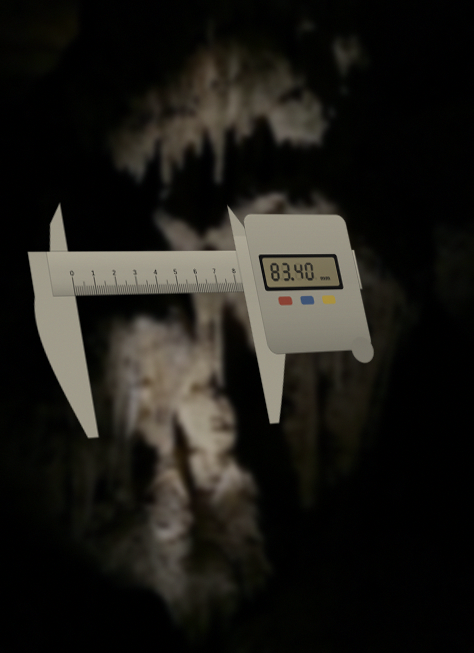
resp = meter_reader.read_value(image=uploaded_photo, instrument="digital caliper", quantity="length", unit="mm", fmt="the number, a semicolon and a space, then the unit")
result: 83.40; mm
